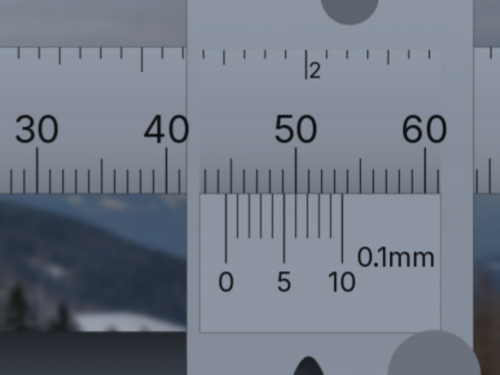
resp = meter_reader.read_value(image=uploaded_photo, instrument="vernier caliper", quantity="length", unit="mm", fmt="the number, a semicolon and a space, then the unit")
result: 44.6; mm
